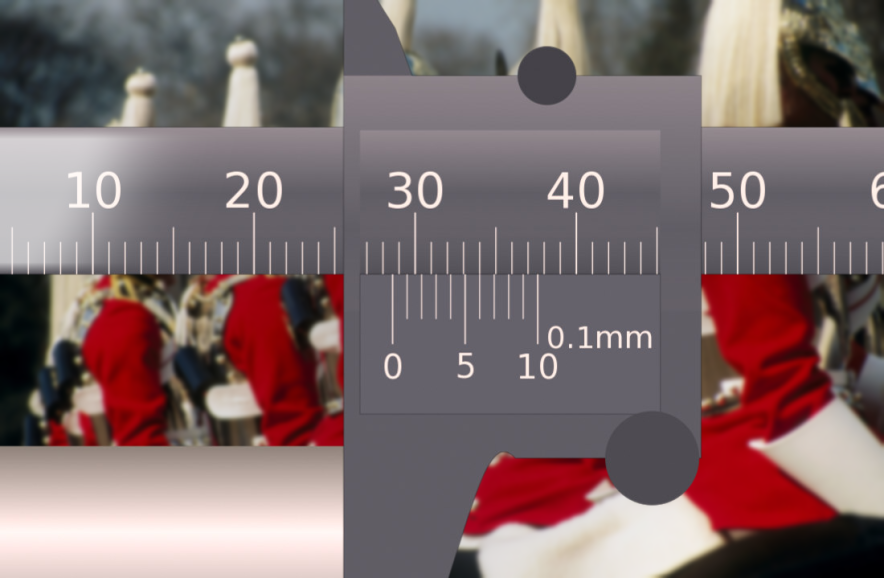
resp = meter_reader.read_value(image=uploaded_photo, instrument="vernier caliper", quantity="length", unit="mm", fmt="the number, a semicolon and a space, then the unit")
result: 28.6; mm
